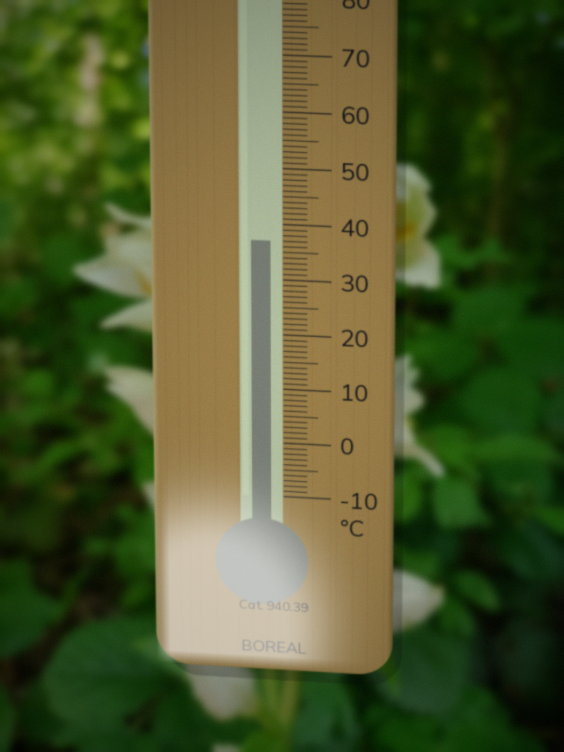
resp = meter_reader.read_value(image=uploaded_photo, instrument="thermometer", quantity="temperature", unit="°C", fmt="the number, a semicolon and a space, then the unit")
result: 37; °C
